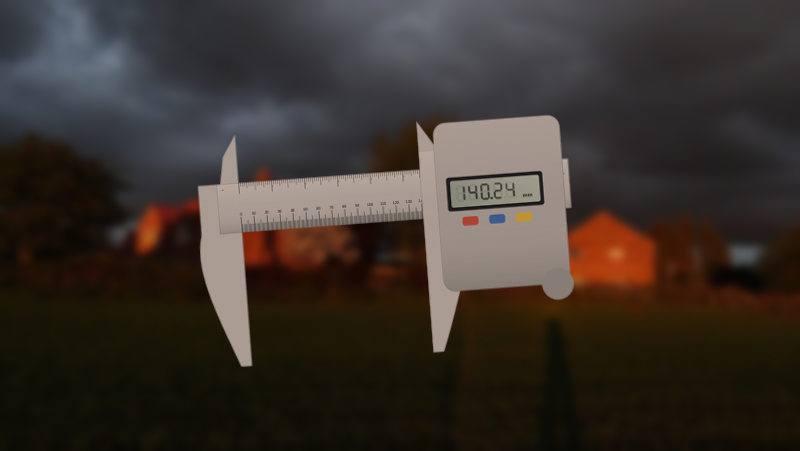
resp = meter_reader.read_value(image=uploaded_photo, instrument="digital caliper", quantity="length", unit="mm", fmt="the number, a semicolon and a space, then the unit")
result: 140.24; mm
